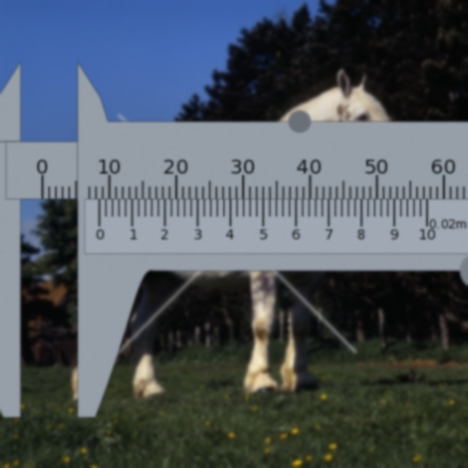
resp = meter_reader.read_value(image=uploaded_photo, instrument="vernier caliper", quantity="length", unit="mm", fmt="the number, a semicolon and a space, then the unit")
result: 8.5; mm
